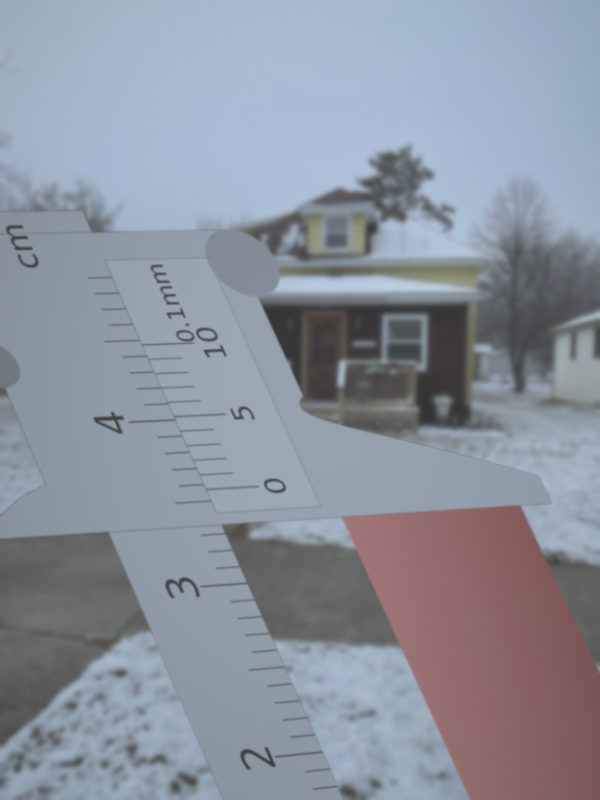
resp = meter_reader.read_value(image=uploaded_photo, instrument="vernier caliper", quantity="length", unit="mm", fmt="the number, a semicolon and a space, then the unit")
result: 35.7; mm
